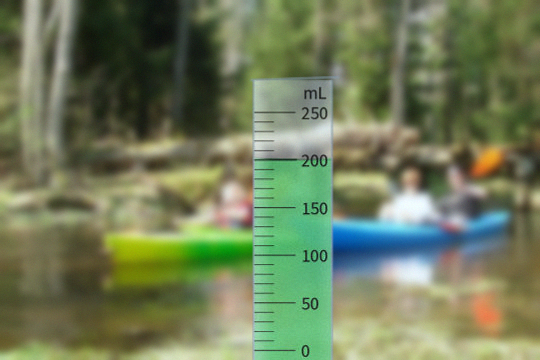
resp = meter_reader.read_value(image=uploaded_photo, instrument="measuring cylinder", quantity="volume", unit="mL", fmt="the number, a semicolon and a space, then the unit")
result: 200; mL
